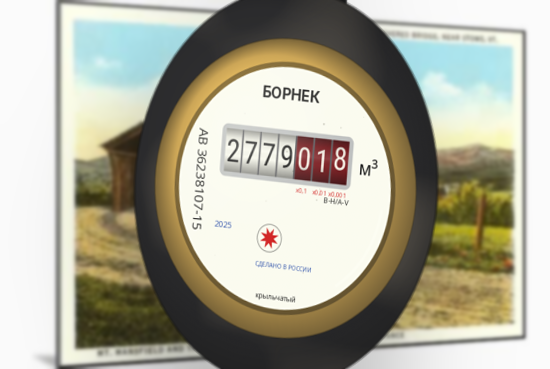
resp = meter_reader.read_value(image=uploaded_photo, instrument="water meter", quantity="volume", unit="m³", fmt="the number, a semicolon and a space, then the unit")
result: 2779.018; m³
